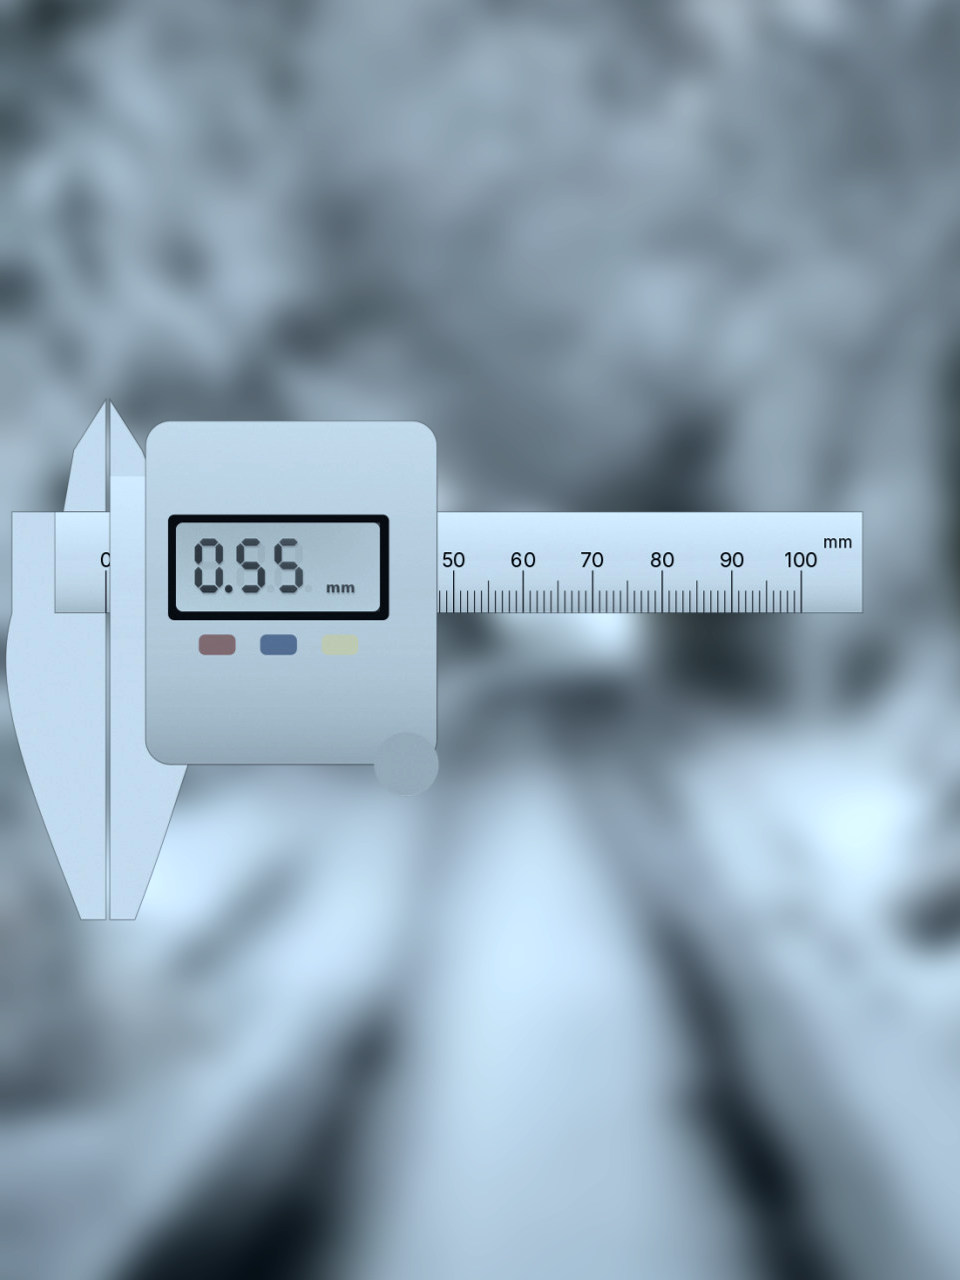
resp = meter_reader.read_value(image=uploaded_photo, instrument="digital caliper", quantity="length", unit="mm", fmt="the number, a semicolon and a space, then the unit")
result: 0.55; mm
